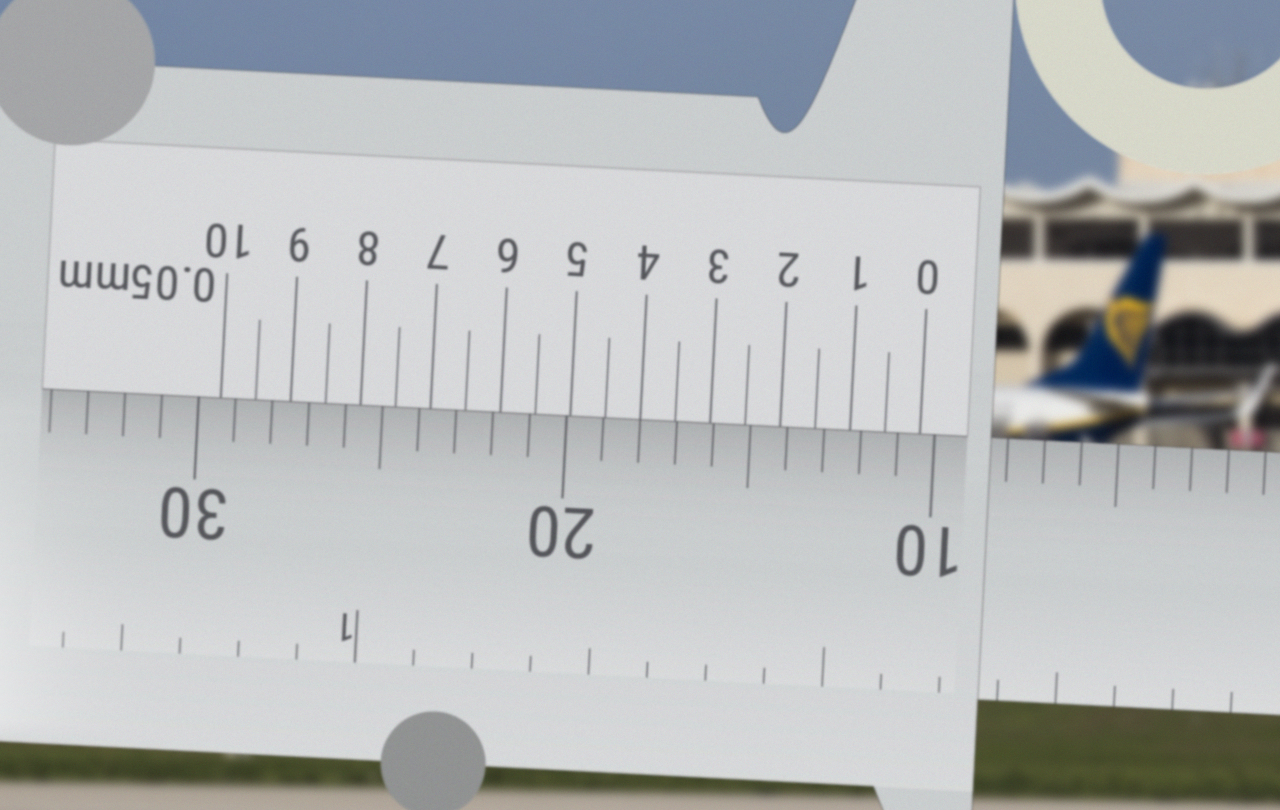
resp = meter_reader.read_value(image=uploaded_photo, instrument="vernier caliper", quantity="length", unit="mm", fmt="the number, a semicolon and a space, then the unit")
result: 10.40; mm
